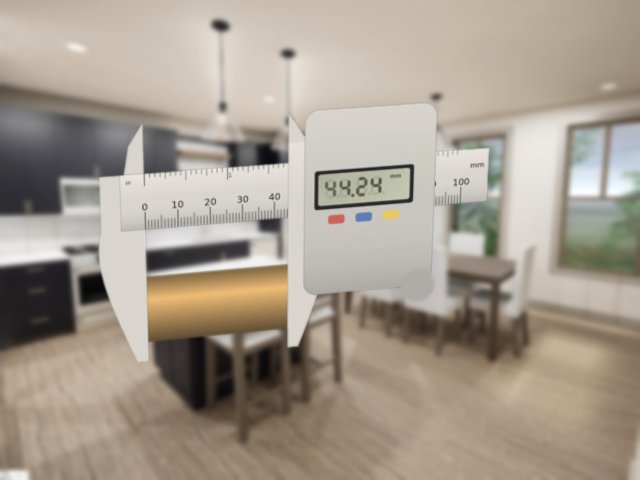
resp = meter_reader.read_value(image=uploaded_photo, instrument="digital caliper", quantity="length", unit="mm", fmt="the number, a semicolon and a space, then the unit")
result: 44.24; mm
